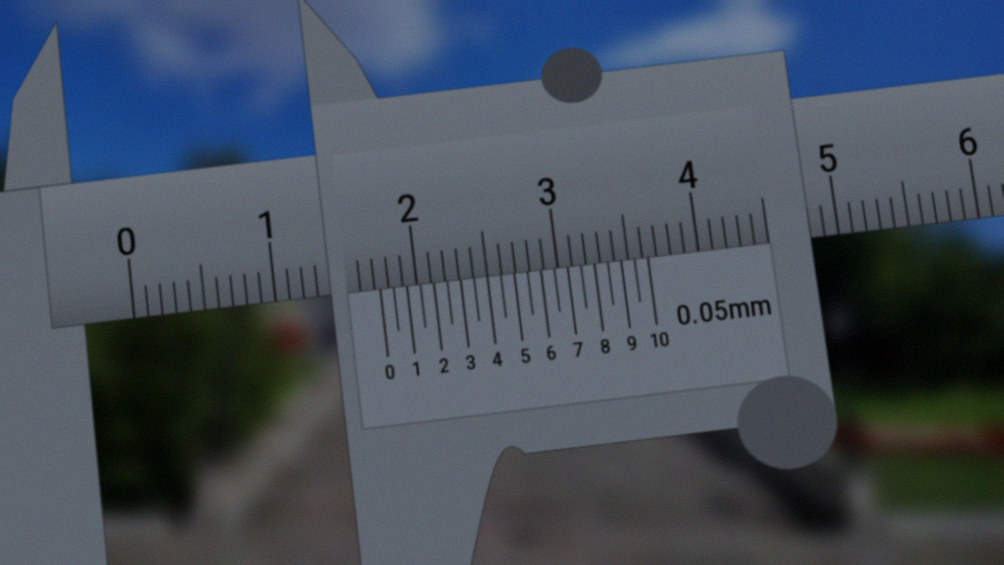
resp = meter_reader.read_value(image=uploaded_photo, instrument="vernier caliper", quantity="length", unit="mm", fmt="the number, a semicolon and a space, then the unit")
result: 17.4; mm
